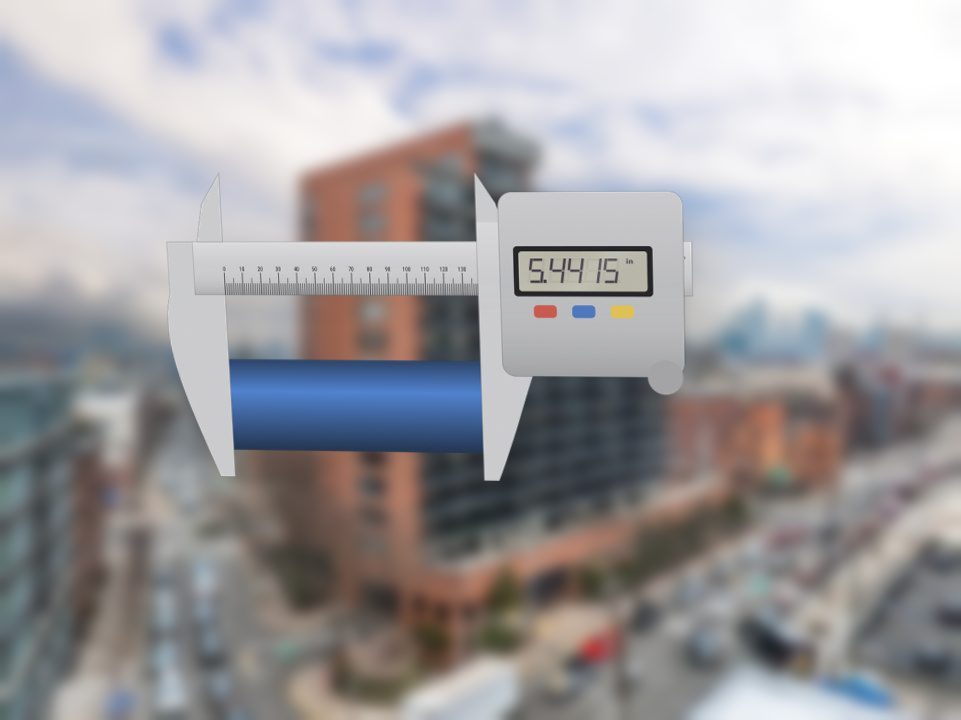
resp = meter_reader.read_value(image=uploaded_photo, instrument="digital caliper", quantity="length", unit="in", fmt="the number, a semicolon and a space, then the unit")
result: 5.4415; in
